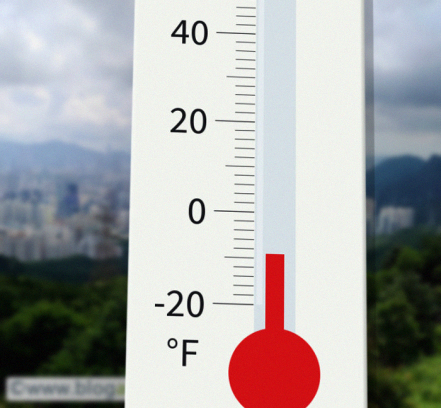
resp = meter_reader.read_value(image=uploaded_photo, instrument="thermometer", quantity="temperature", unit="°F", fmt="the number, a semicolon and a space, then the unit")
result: -9; °F
